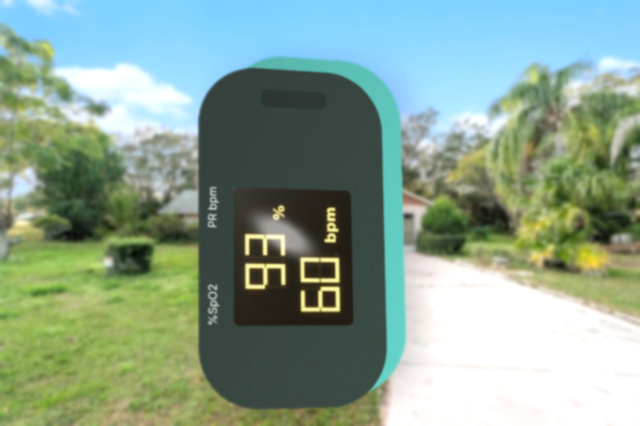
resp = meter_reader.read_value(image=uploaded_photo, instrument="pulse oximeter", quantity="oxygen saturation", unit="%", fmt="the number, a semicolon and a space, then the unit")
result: 93; %
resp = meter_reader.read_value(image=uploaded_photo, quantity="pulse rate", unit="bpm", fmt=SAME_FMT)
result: 60; bpm
